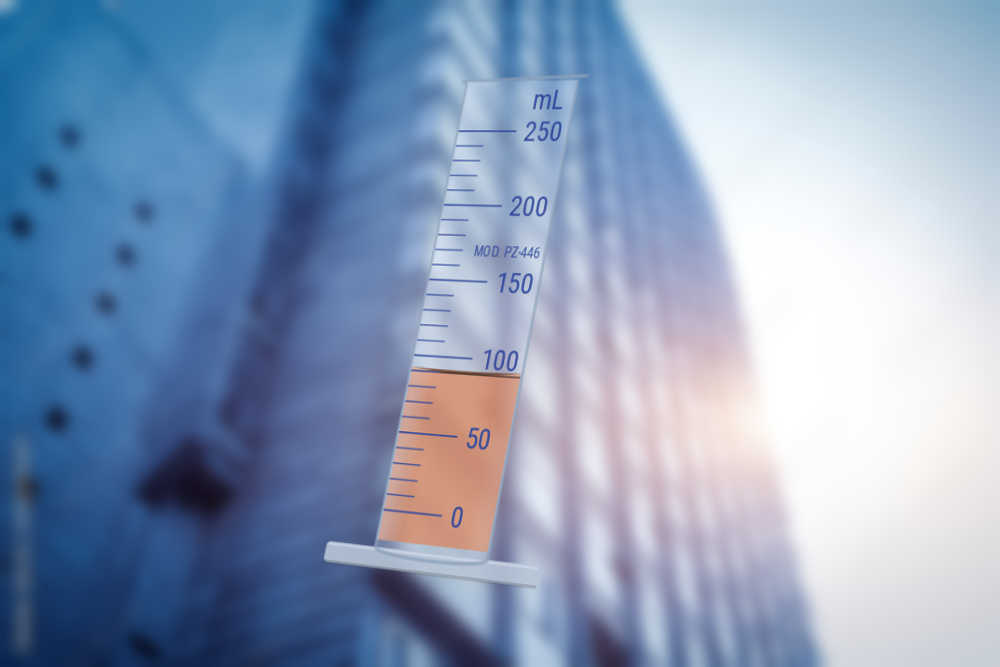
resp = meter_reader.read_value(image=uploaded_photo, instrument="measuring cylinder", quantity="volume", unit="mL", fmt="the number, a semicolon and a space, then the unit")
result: 90; mL
